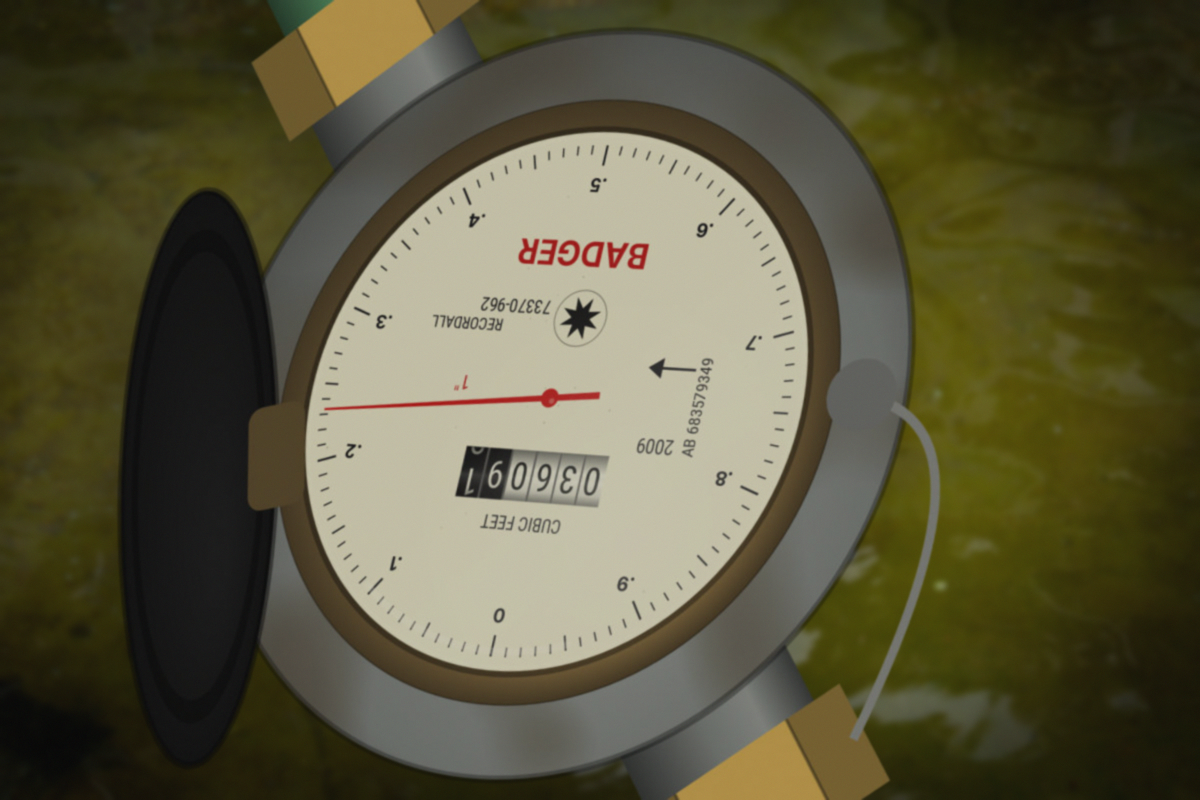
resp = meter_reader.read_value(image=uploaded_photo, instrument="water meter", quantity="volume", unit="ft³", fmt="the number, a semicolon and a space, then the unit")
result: 36091.23; ft³
